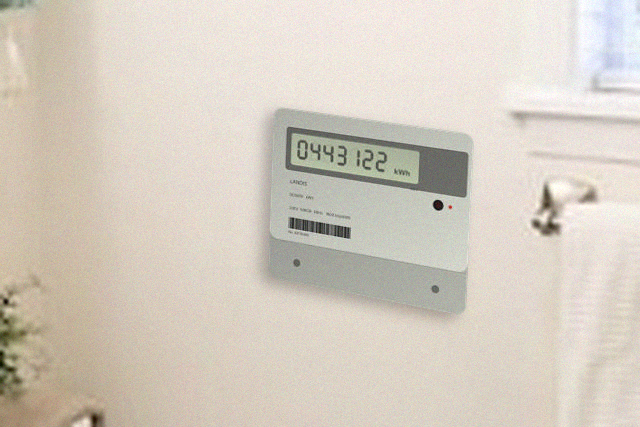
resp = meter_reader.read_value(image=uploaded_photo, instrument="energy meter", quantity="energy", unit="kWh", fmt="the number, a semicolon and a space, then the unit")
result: 443122; kWh
